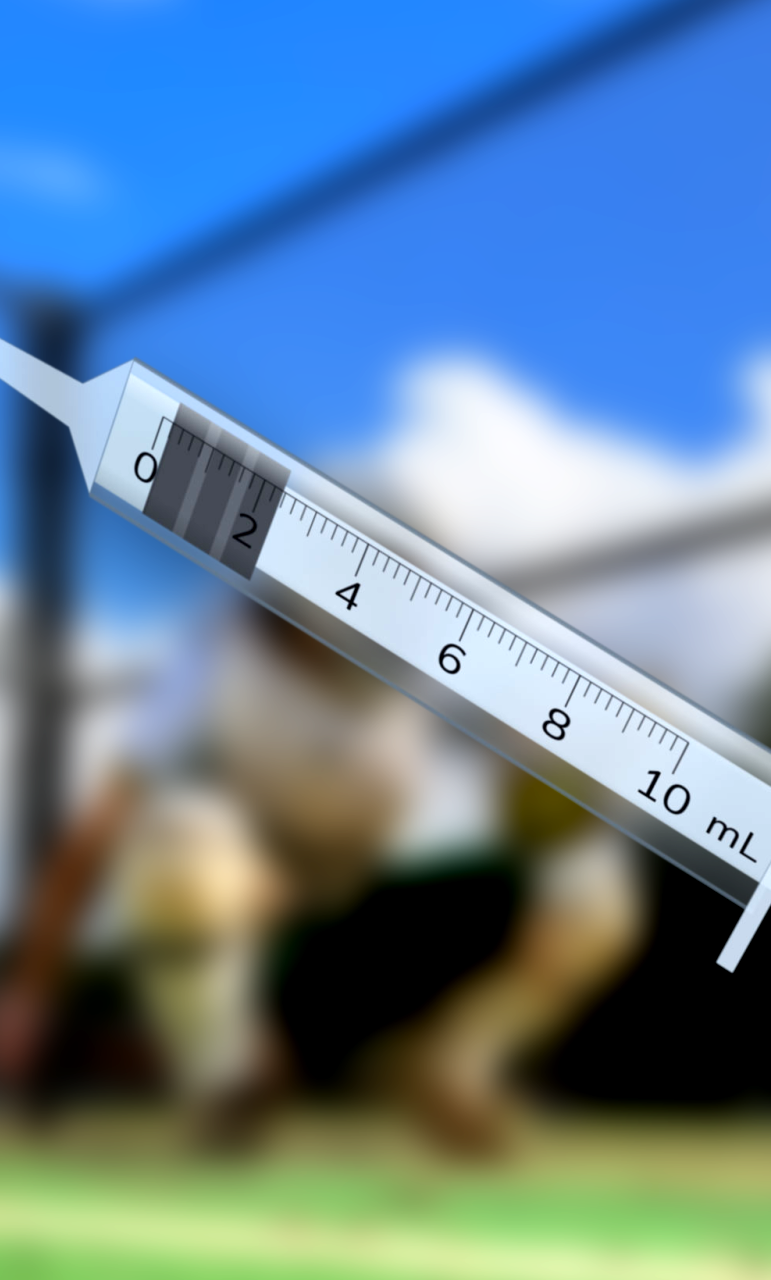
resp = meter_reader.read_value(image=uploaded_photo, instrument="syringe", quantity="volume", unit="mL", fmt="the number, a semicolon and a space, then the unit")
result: 0.2; mL
